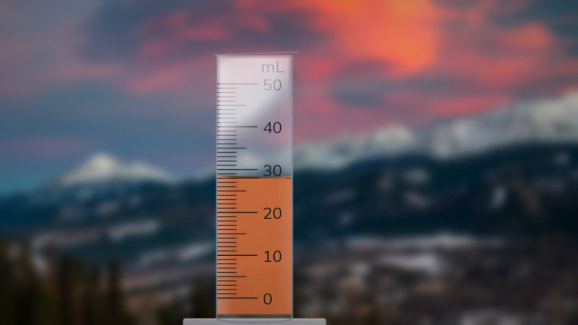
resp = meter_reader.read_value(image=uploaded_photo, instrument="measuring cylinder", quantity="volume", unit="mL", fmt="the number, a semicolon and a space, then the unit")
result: 28; mL
